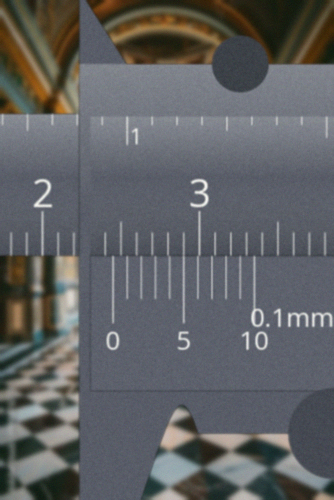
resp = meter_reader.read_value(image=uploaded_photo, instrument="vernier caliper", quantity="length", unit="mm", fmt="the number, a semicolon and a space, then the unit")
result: 24.5; mm
